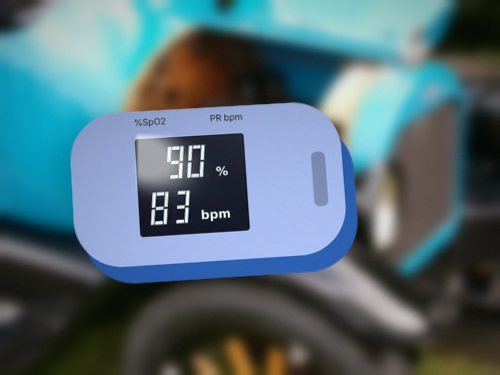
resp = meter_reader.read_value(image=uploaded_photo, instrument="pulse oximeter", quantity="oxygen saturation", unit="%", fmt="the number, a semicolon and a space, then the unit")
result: 90; %
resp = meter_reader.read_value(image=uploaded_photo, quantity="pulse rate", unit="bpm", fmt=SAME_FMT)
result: 83; bpm
